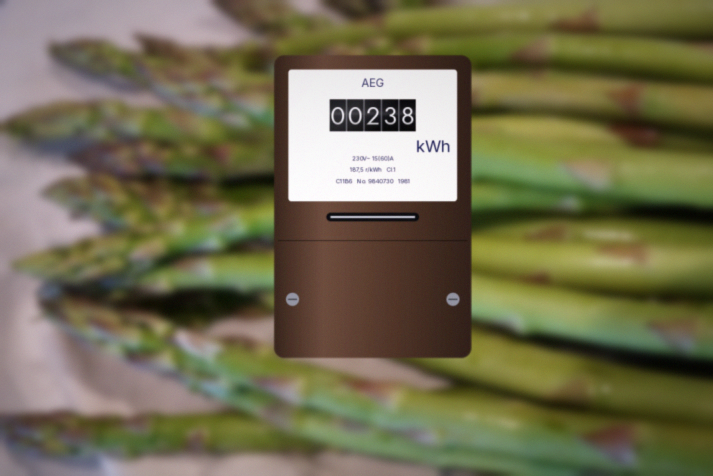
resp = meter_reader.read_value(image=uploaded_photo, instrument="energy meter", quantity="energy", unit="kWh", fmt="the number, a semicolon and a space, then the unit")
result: 238; kWh
